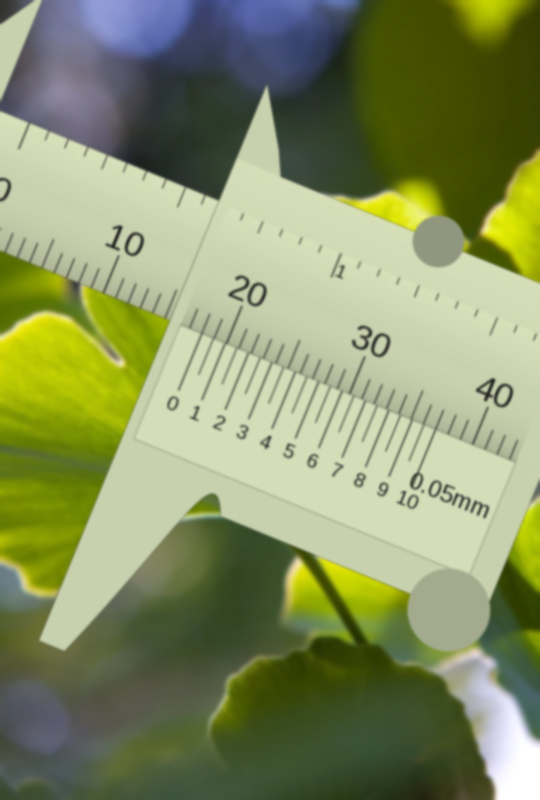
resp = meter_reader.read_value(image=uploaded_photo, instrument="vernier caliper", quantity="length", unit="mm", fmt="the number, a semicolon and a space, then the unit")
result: 18.0; mm
